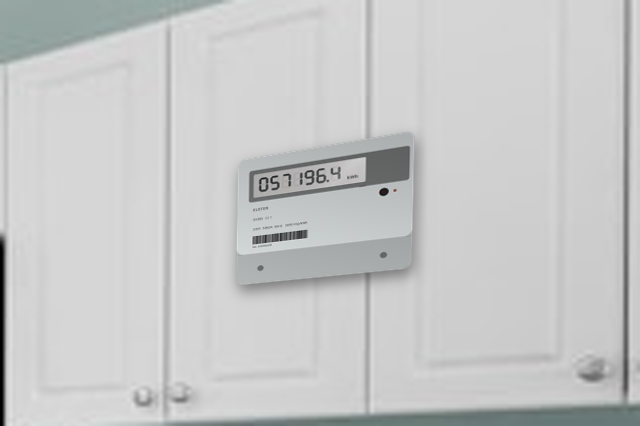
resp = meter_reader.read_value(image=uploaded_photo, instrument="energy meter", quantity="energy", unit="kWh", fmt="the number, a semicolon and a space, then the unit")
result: 57196.4; kWh
